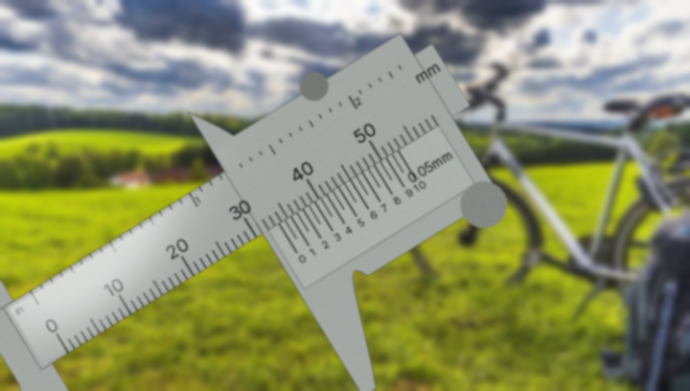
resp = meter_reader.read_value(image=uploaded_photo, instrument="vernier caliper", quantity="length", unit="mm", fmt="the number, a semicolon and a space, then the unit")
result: 33.6; mm
